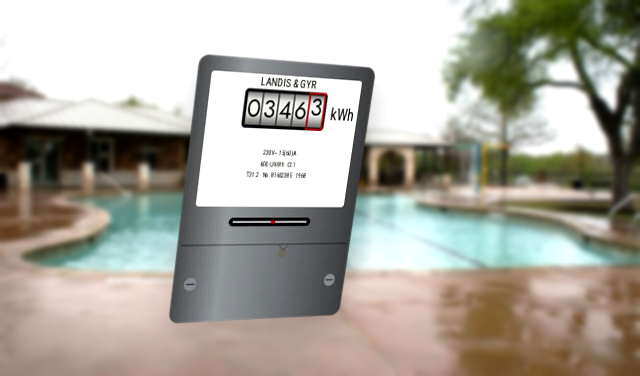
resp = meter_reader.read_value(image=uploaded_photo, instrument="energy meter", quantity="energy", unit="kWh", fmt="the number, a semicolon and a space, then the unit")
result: 346.3; kWh
